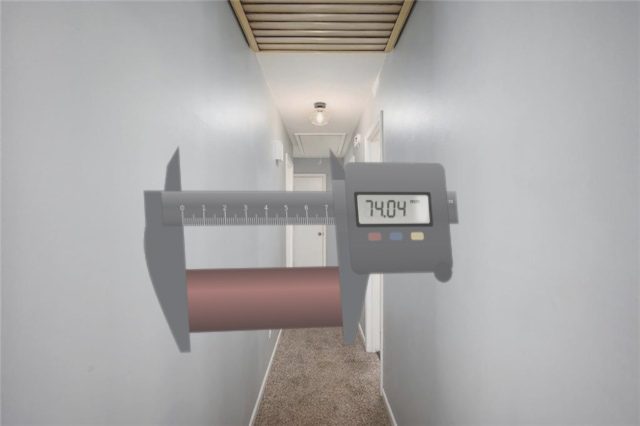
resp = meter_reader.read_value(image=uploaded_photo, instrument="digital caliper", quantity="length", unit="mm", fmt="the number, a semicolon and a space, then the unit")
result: 74.04; mm
